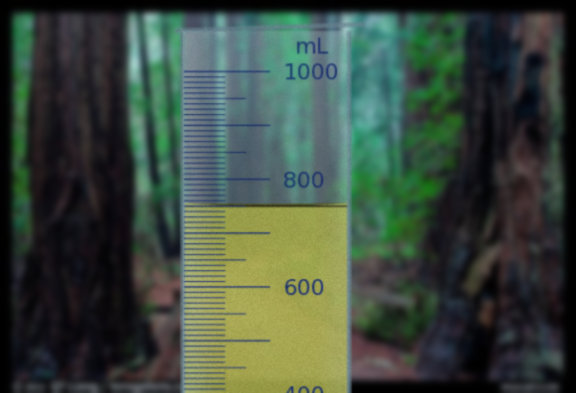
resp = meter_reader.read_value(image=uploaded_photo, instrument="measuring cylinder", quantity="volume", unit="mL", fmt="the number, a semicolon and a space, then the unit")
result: 750; mL
